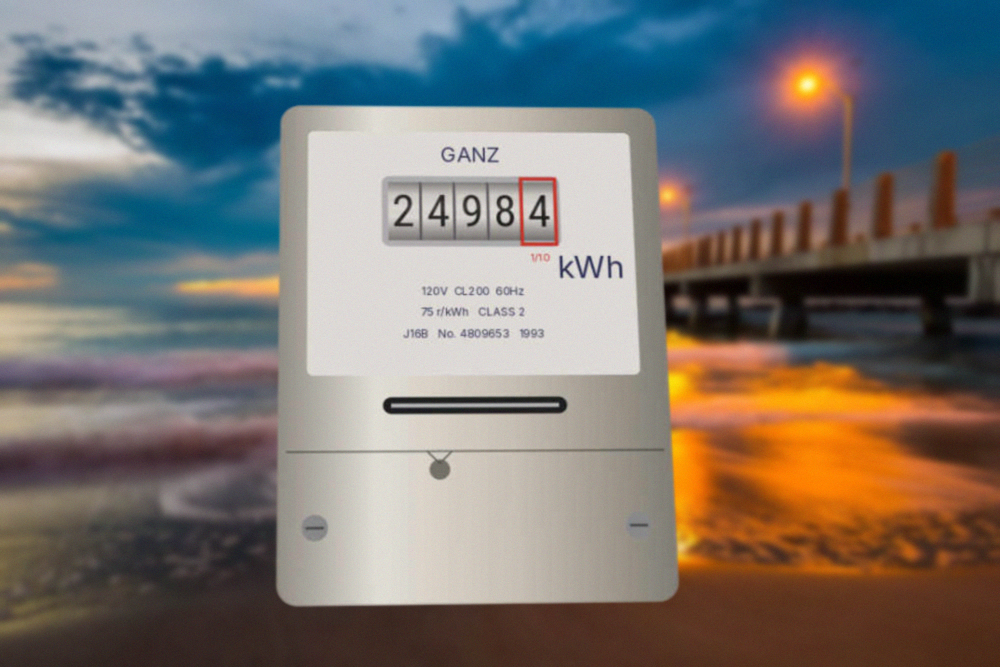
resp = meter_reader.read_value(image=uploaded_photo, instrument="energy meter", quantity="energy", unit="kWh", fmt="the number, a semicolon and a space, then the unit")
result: 2498.4; kWh
